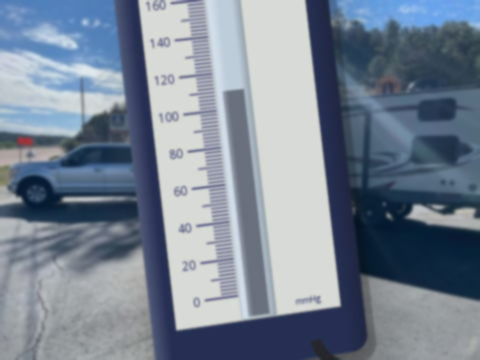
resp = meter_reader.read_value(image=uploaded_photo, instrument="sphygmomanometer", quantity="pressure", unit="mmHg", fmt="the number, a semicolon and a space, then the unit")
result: 110; mmHg
